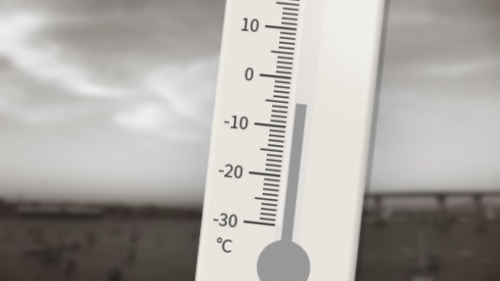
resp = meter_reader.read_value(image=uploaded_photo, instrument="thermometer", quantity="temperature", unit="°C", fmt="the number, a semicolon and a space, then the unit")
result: -5; °C
